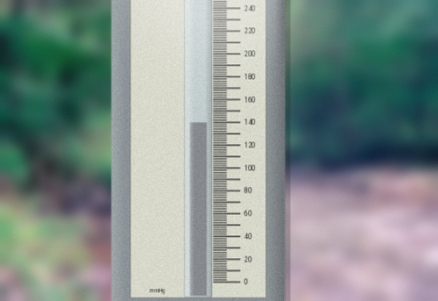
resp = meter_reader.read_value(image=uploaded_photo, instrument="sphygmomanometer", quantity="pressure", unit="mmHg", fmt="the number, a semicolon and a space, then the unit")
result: 140; mmHg
